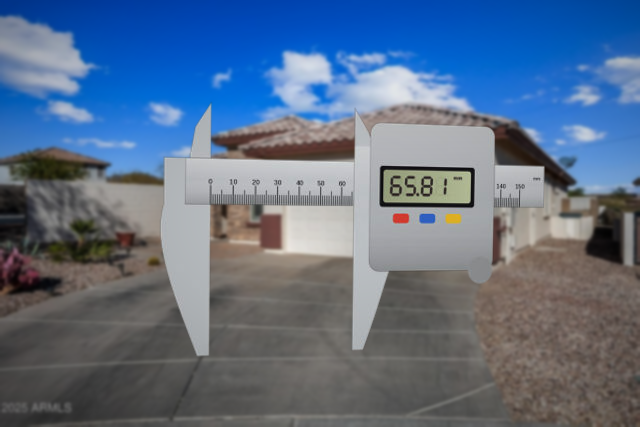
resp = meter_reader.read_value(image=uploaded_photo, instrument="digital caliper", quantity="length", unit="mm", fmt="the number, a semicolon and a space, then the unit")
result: 65.81; mm
